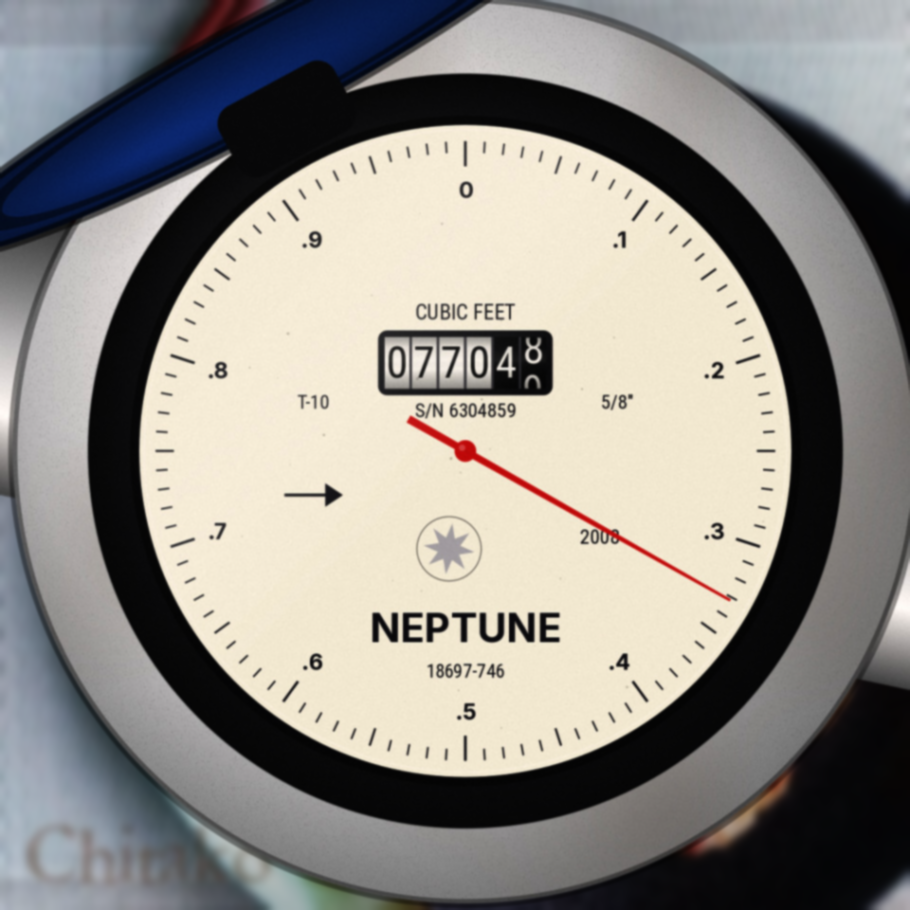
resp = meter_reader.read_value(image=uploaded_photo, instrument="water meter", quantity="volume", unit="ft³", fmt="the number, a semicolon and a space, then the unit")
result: 77048.33; ft³
